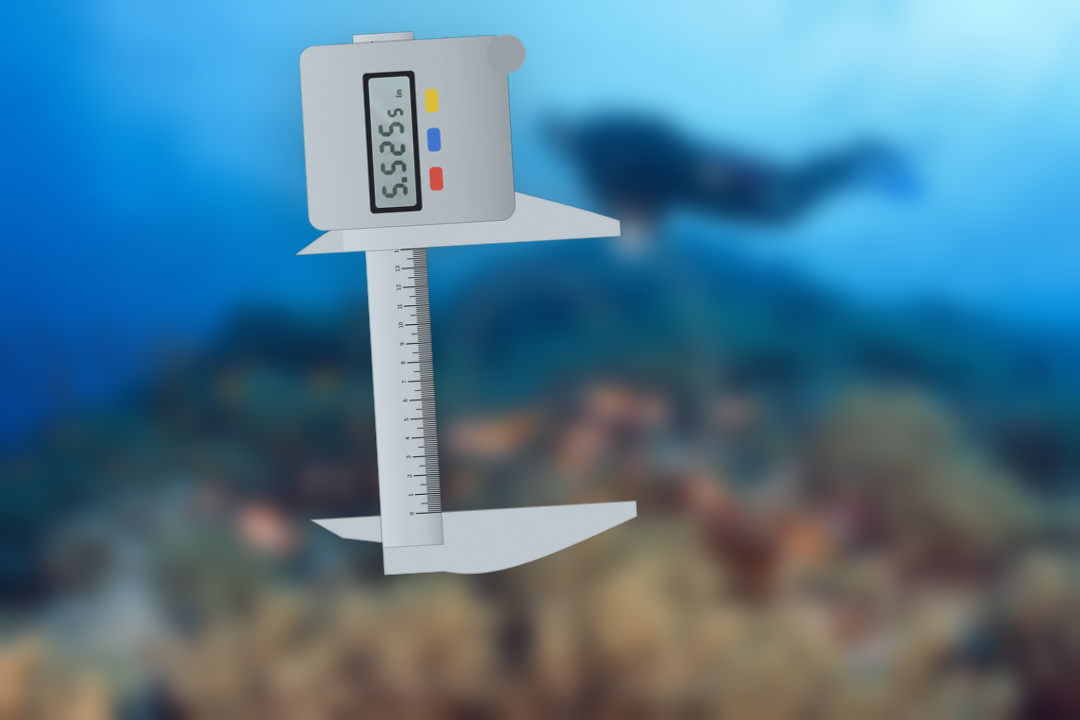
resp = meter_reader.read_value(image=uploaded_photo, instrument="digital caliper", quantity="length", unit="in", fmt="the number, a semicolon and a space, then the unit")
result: 5.5255; in
